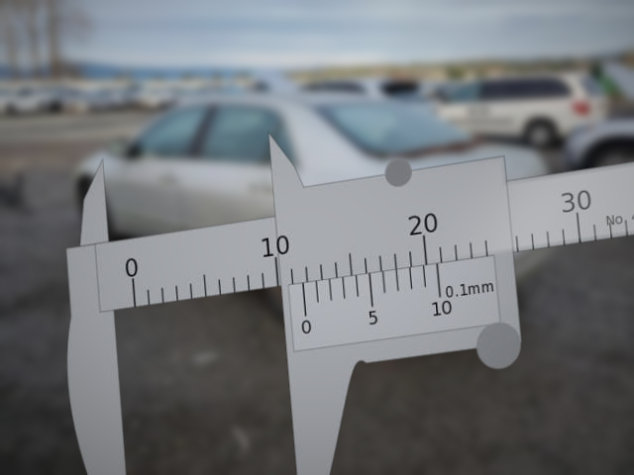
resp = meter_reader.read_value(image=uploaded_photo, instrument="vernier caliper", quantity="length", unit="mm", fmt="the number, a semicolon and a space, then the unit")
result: 11.7; mm
